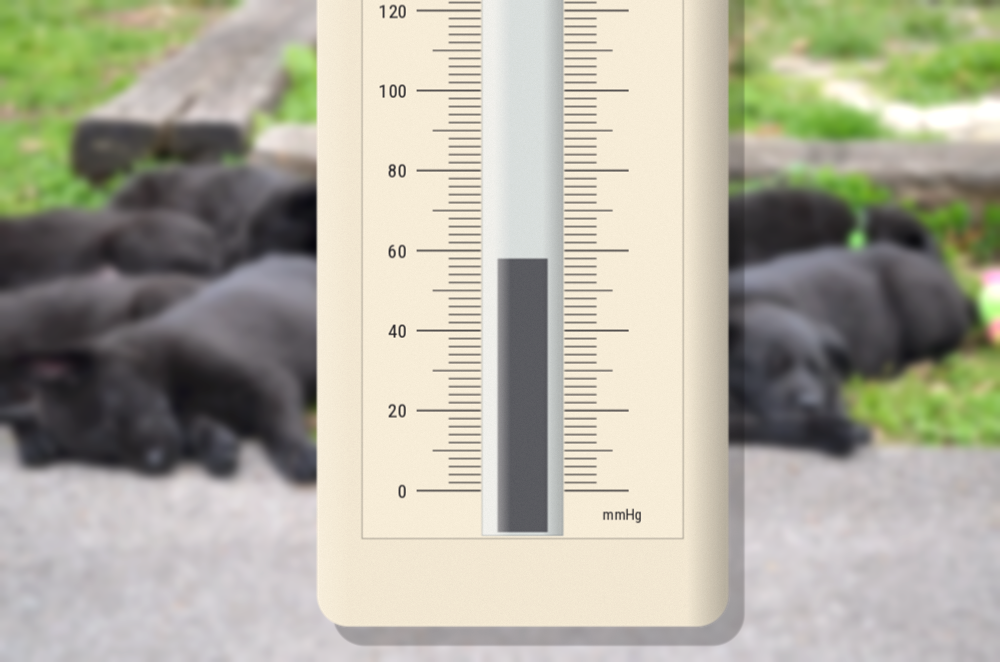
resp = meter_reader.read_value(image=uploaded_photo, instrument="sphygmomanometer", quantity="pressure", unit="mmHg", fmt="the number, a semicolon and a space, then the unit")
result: 58; mmHg
